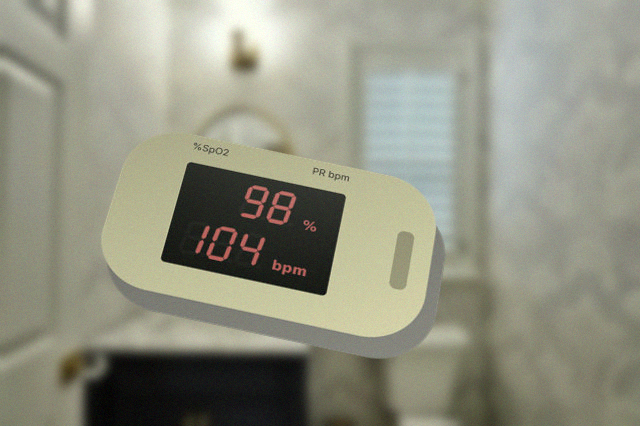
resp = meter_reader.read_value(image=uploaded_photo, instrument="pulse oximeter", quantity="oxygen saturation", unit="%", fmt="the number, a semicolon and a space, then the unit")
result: 98; %
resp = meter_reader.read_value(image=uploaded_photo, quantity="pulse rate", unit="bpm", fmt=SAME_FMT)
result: 104; bpm
